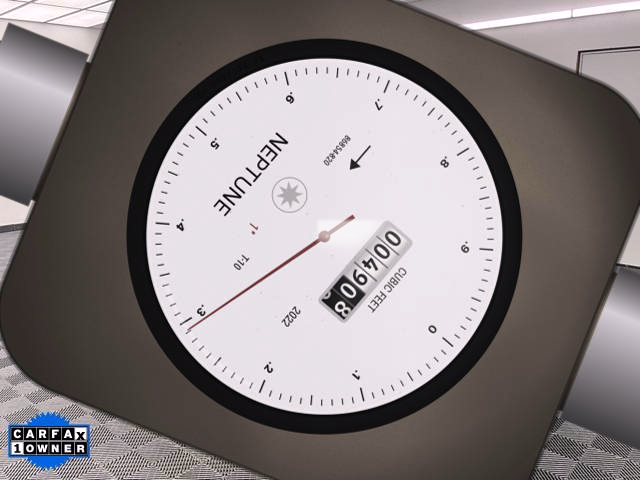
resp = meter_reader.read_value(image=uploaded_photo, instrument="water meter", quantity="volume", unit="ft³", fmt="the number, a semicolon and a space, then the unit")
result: 4908.29; ft³
